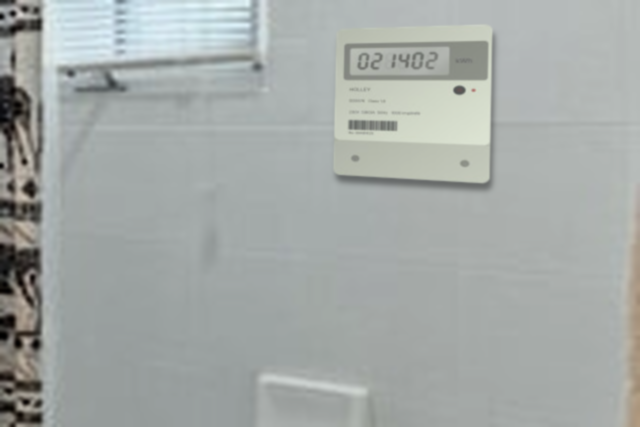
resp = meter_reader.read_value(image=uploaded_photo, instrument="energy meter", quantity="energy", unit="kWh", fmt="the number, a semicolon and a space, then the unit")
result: 21402; kWh
